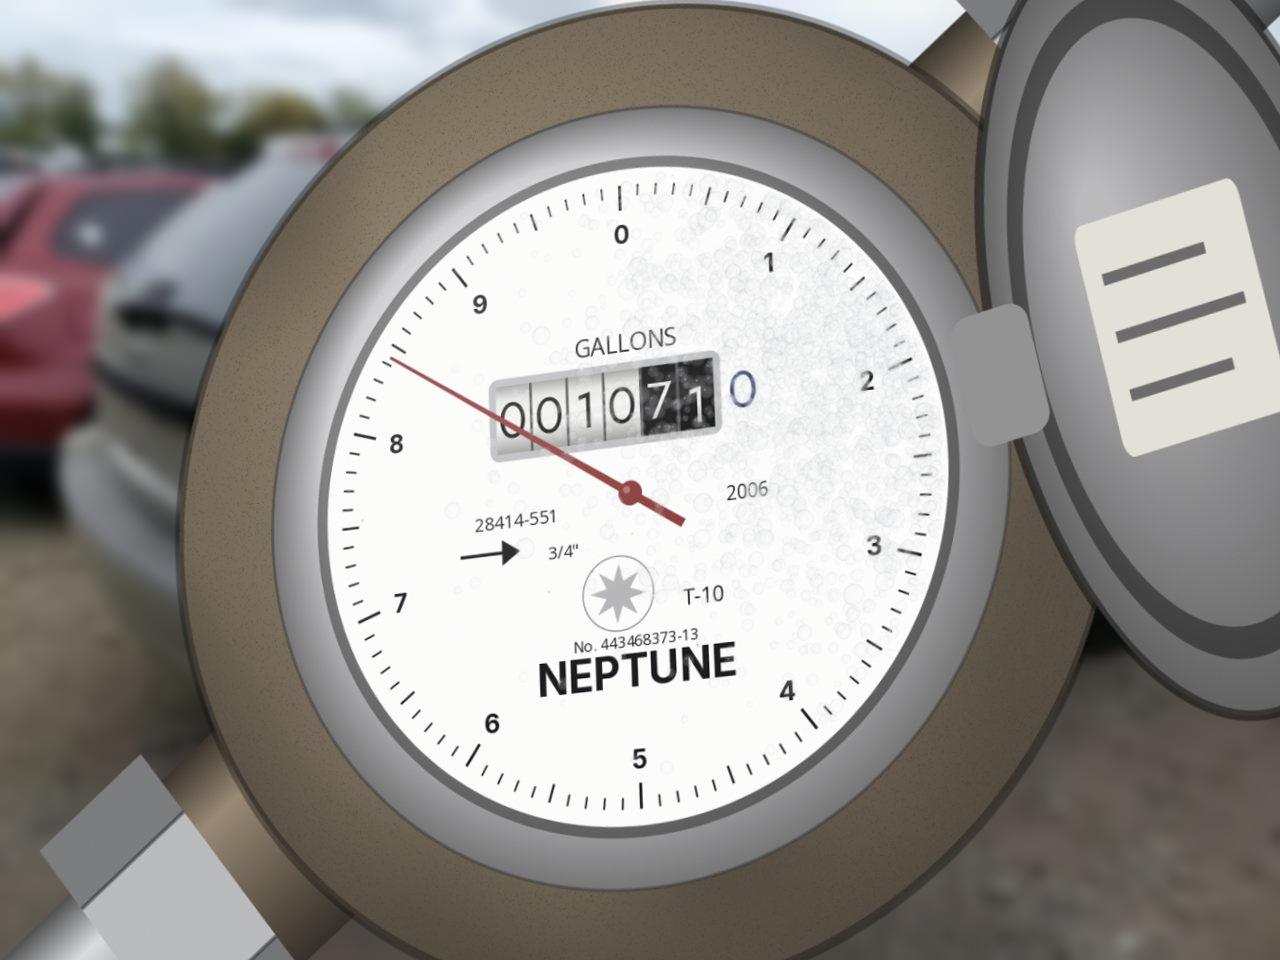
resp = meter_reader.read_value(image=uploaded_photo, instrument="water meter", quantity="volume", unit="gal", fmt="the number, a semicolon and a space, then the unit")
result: 10708.4; gal
